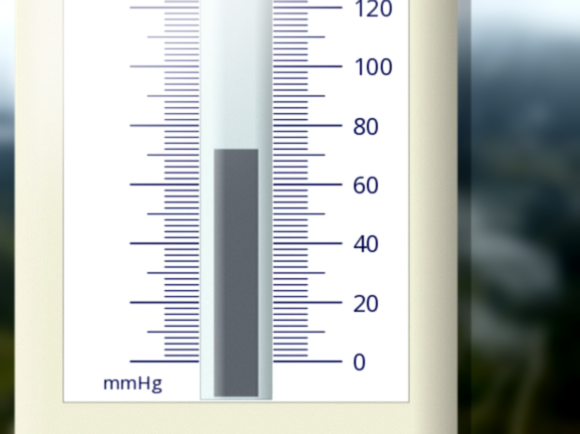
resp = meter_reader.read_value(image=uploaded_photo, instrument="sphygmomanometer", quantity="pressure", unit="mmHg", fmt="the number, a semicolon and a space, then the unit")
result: 72; mmHg
